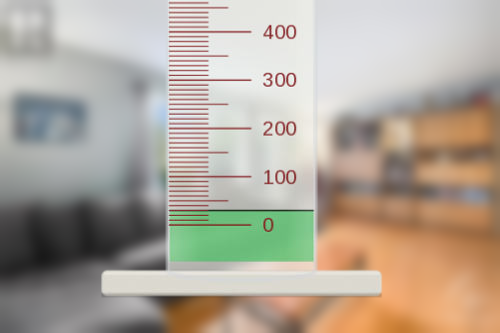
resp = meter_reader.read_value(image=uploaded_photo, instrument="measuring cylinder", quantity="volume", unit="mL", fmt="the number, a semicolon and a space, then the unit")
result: 30; mL
